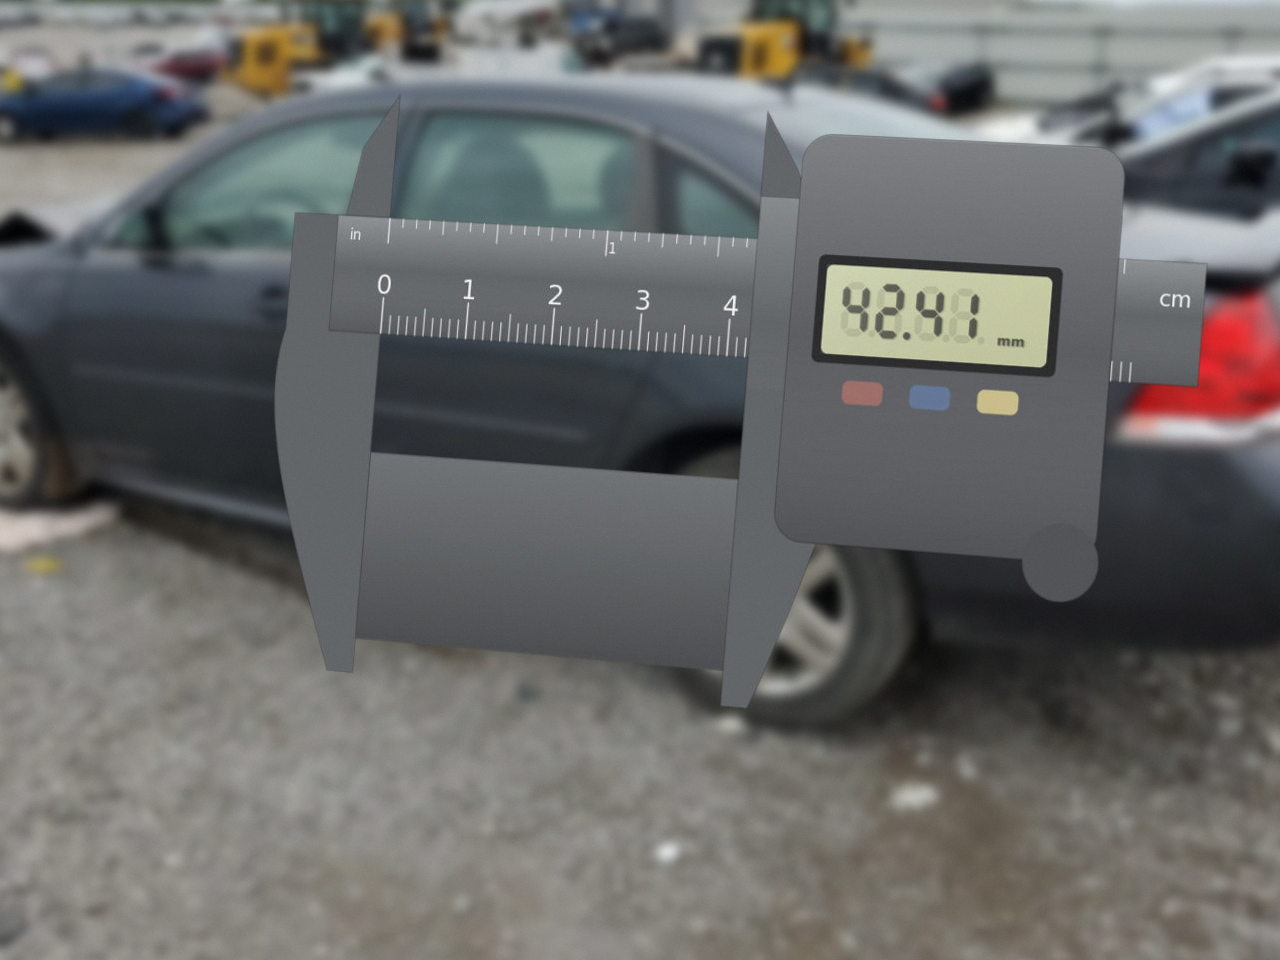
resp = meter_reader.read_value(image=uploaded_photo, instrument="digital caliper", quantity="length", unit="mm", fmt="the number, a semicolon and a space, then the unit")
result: 42.41; mm
